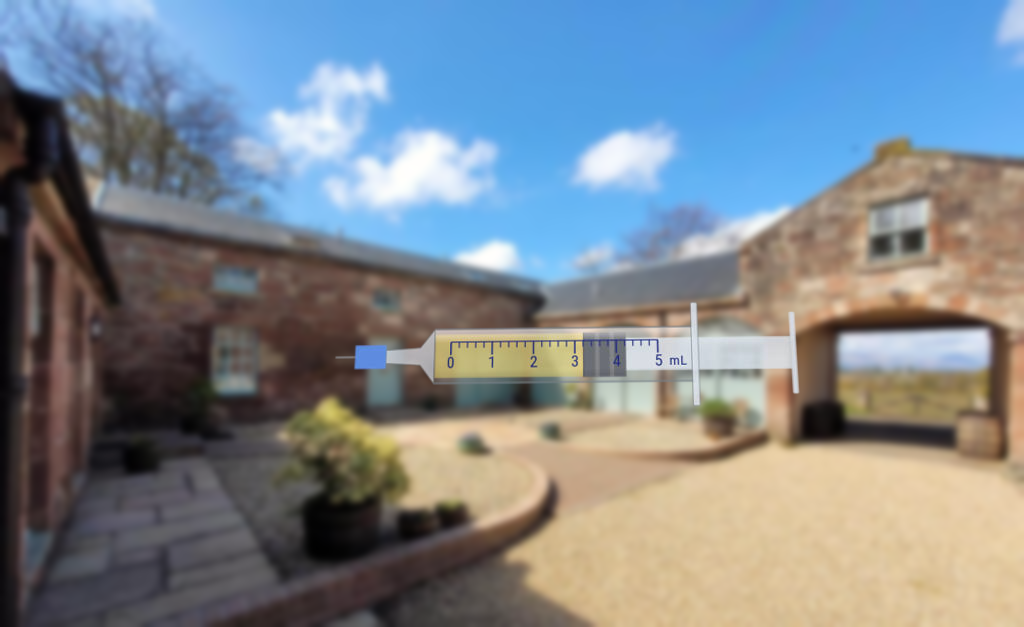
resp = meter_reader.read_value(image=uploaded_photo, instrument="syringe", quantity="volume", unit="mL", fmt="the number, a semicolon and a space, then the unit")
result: 3.2; mL
